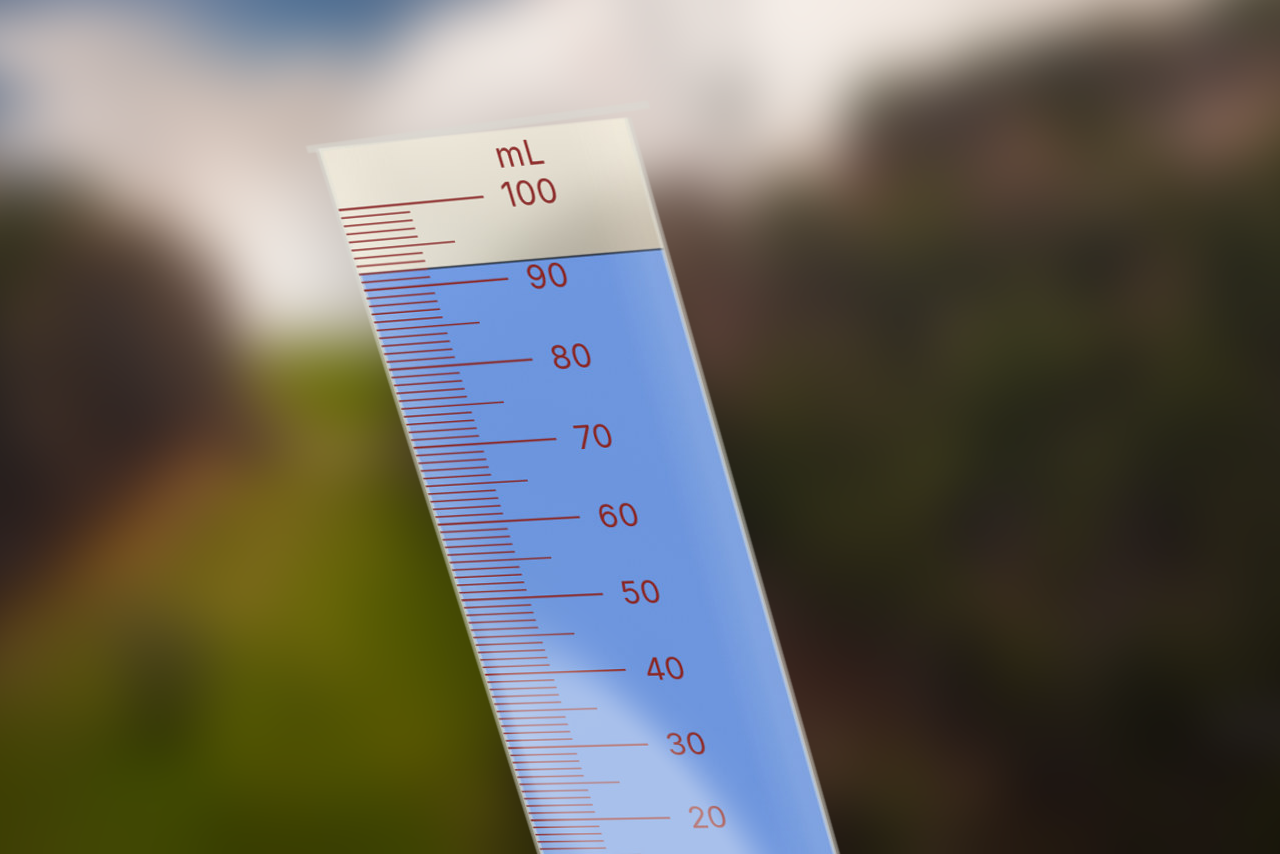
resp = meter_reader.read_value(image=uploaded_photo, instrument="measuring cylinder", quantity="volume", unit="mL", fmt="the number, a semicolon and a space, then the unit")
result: 92; mL
